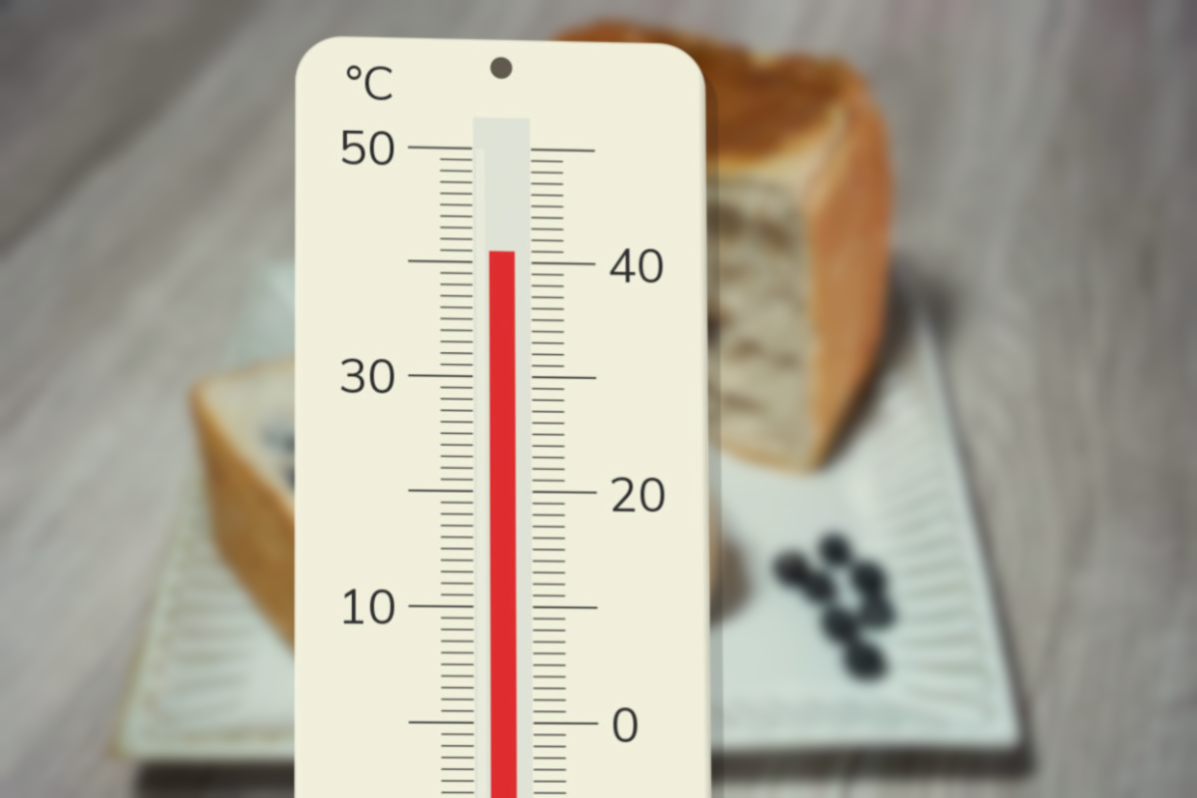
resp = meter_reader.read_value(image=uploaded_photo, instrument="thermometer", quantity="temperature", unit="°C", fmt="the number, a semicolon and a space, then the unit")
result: 41; °C
